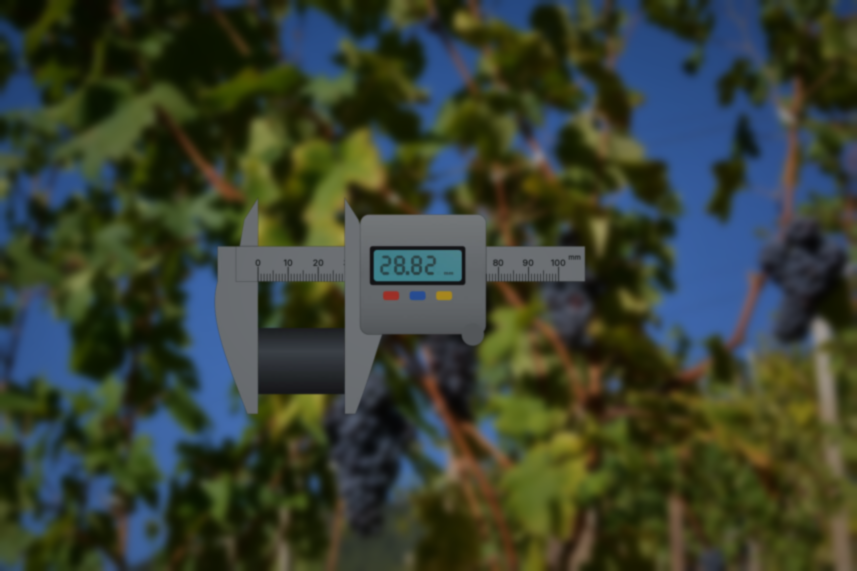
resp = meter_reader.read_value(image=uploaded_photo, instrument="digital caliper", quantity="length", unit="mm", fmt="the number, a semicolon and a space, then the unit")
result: 28.82; mm
